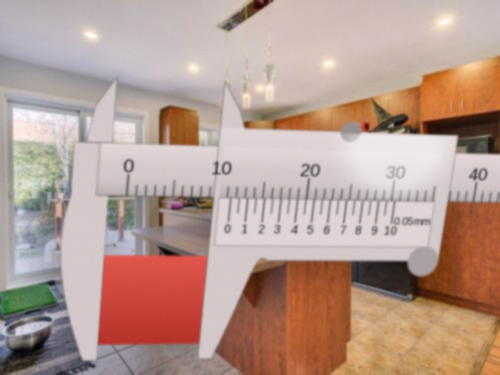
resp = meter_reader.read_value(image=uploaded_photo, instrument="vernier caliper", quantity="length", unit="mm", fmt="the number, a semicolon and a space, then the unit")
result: 11.4; mm
